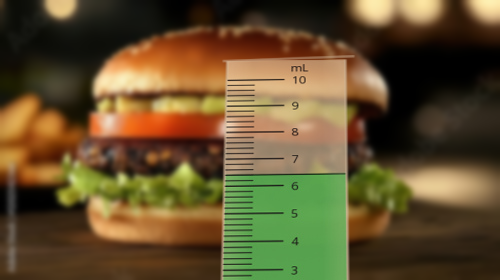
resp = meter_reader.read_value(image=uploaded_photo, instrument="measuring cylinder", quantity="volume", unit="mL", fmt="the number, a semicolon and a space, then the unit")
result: 6.4; mL
